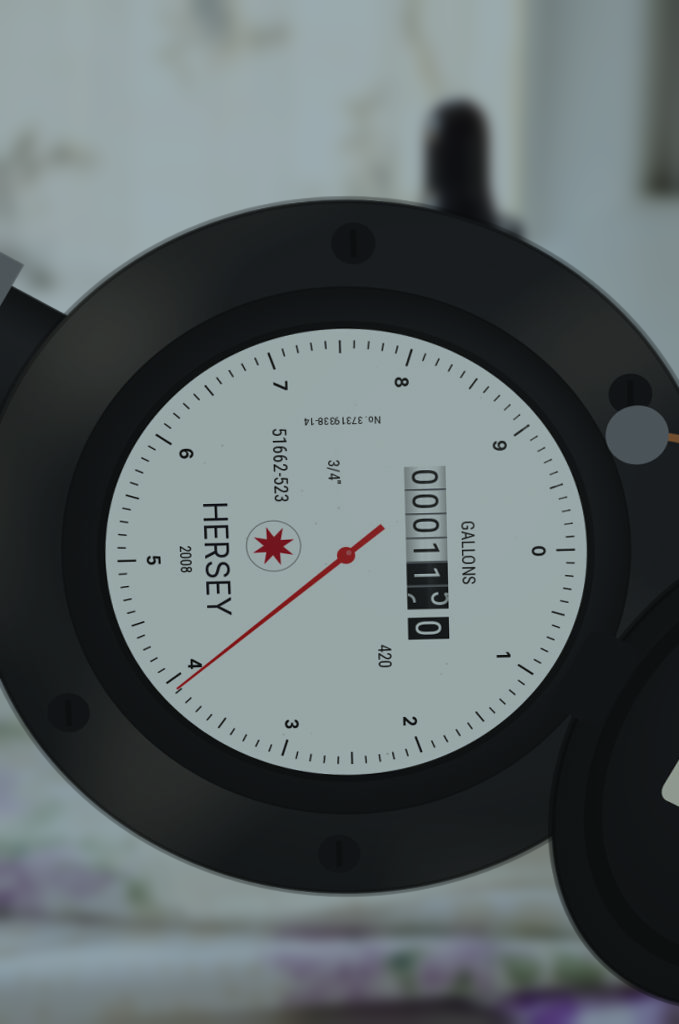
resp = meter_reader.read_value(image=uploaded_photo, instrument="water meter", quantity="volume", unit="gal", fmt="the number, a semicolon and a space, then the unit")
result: 1153.9; gal
